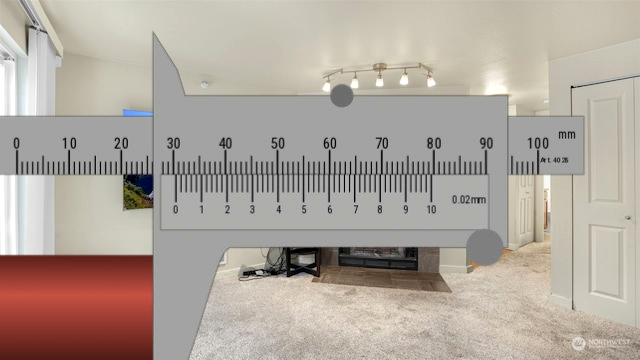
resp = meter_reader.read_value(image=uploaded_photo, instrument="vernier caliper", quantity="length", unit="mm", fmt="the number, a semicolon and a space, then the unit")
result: 30.5; mm
